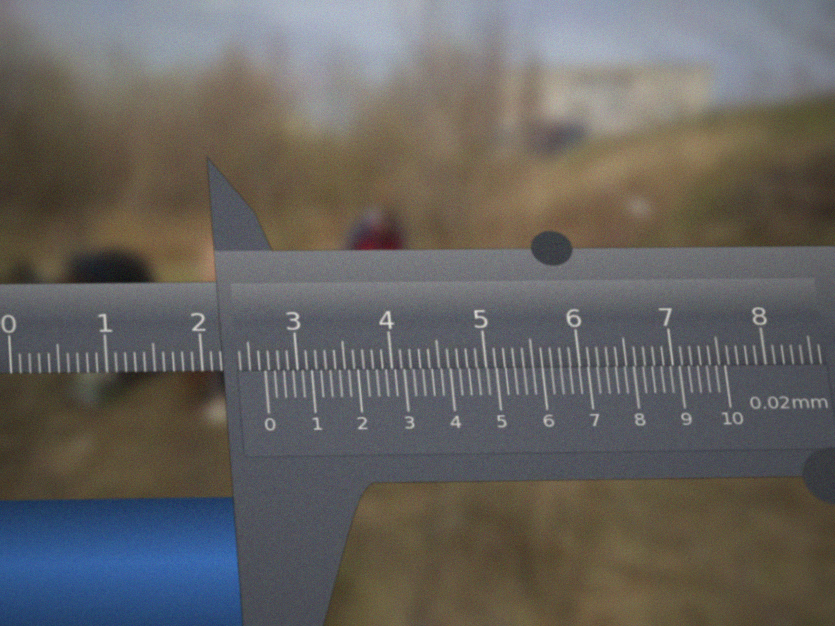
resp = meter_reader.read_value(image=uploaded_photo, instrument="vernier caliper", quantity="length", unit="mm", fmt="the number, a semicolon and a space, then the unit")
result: 26.6; mm
